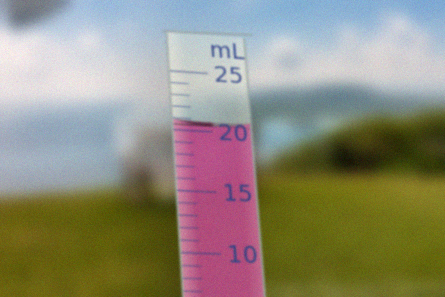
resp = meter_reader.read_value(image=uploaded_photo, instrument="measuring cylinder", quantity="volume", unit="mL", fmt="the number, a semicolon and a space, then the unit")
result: 20.5; mL
